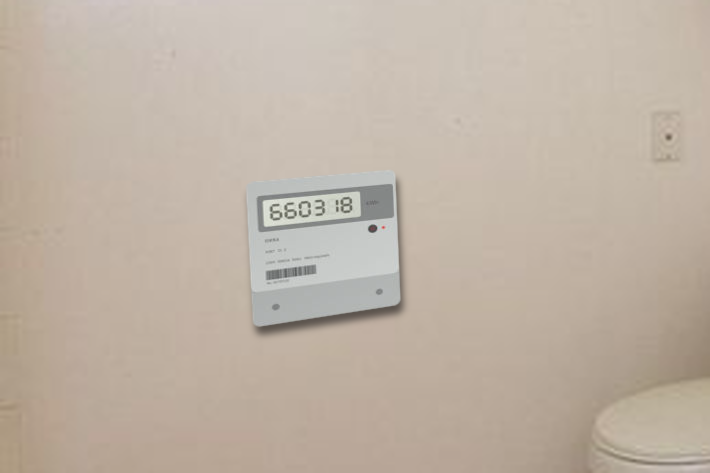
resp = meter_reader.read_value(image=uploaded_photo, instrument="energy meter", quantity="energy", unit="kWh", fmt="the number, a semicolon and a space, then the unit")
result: 660318; kWh
